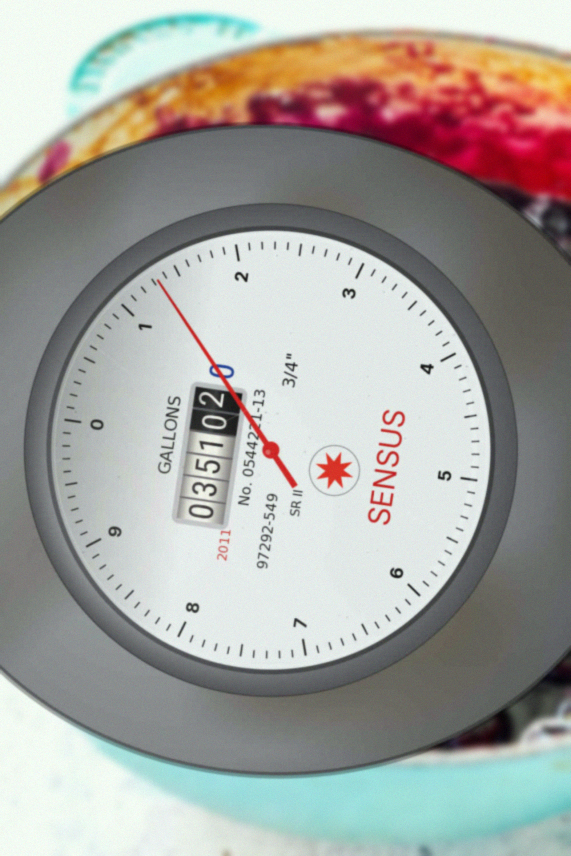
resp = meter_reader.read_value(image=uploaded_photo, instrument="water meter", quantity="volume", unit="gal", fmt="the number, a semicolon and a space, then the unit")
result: 351021.3; gal
